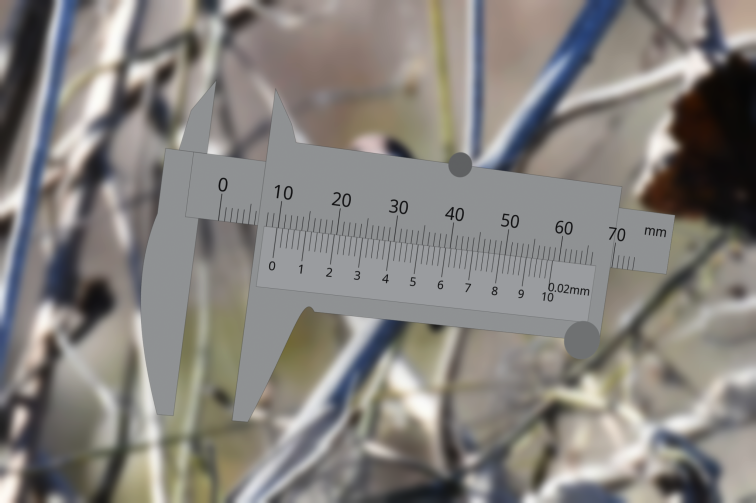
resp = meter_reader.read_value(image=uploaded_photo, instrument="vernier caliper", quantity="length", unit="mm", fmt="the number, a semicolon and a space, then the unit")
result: 9.8; mm
